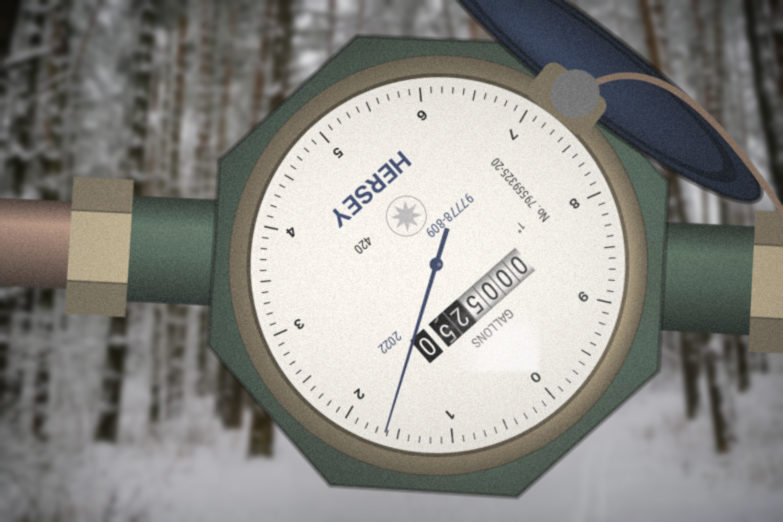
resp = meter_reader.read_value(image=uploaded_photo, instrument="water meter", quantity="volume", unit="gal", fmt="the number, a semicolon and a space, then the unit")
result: 5251.6; gal
